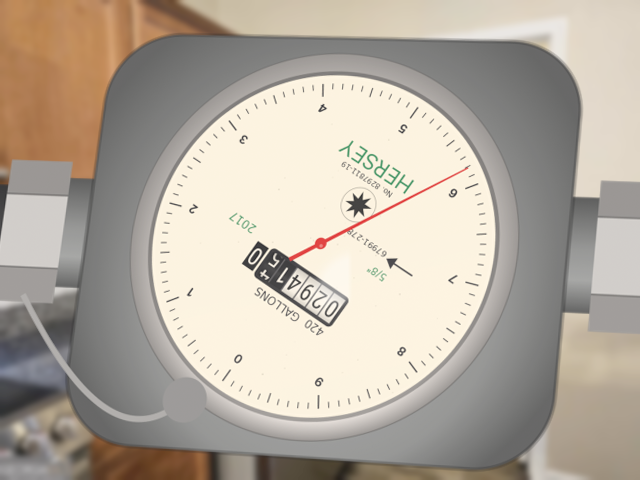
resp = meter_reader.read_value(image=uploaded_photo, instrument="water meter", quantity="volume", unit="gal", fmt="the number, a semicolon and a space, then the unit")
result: 294145.8; gal
